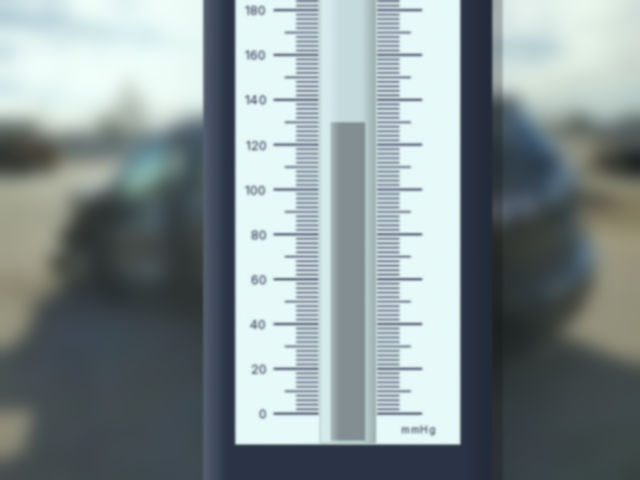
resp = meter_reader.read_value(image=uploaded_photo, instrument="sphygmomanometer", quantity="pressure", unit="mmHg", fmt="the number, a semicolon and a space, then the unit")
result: 130; mmHg
